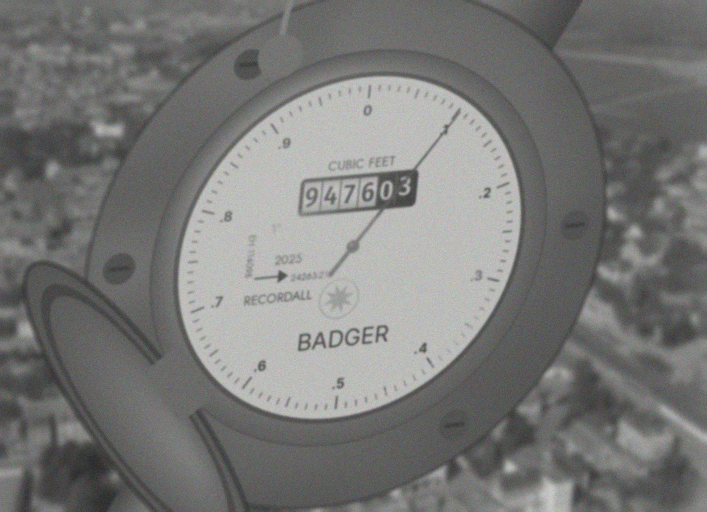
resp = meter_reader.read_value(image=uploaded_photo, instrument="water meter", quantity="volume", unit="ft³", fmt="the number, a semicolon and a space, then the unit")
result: 947603.10; ft³
